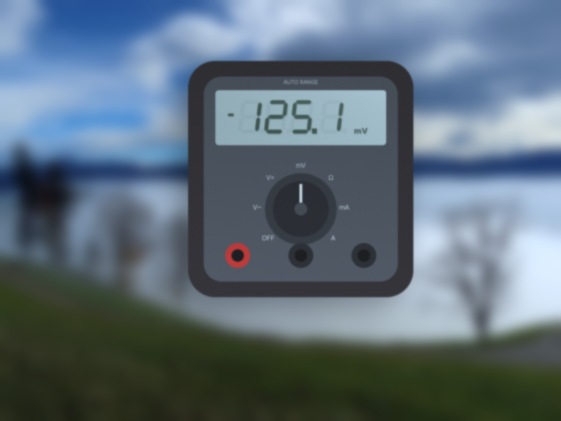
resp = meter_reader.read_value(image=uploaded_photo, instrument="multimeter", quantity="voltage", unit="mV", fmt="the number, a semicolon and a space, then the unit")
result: -125.1; mV
